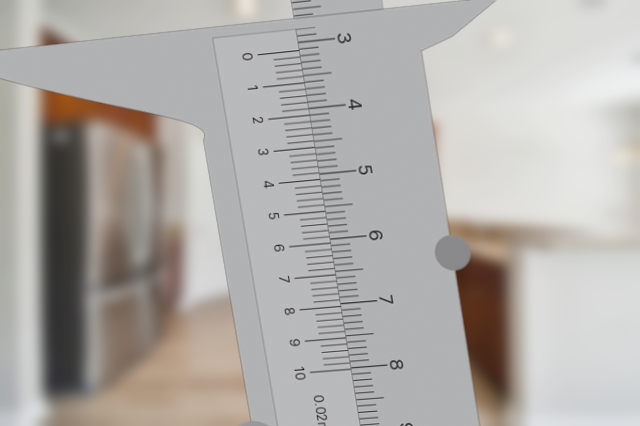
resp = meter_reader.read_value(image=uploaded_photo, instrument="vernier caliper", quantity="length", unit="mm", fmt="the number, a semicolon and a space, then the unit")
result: 31.2; mm
